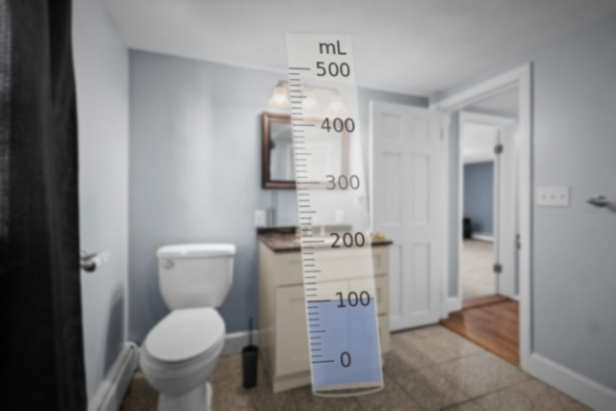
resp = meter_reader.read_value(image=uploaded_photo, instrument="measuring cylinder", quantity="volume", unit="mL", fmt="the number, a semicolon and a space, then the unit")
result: 100; mL
